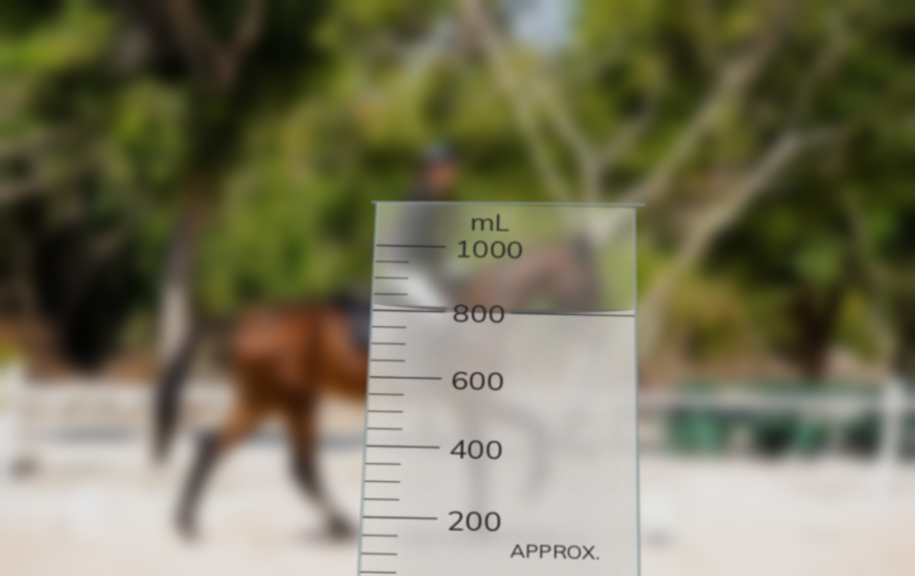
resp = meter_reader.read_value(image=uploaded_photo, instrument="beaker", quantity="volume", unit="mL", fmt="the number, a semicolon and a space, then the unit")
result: 800; mL
